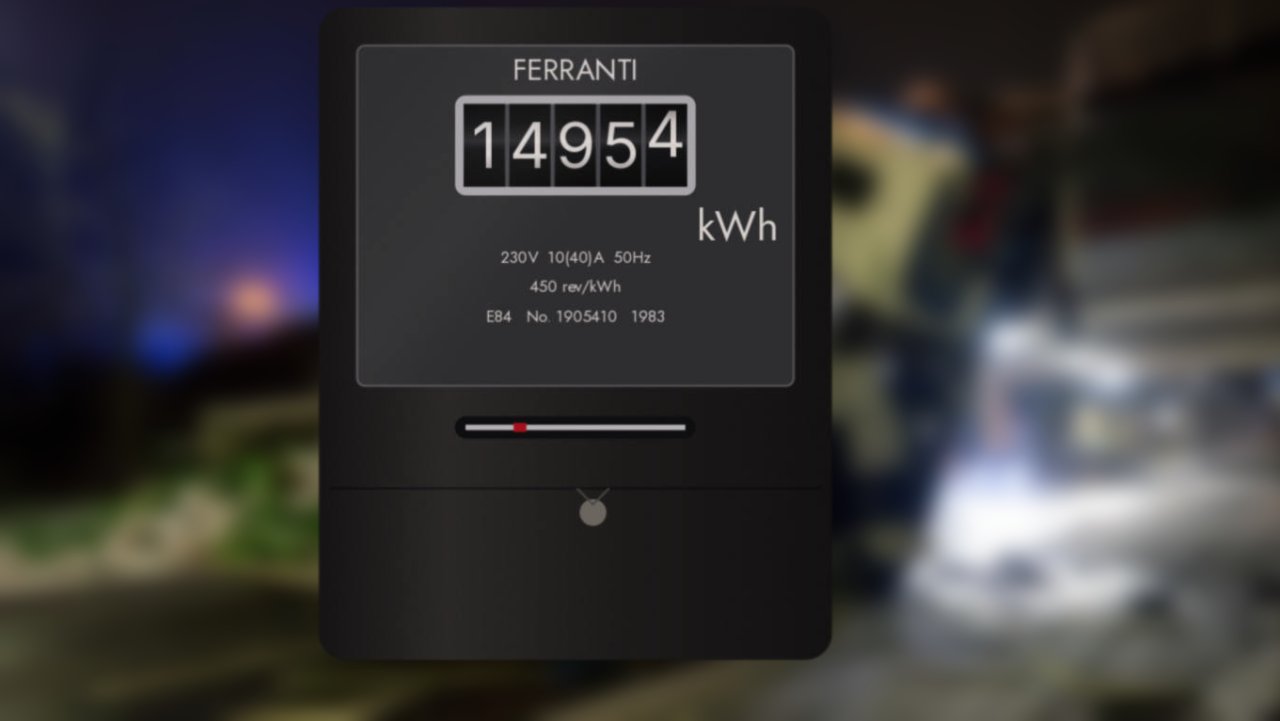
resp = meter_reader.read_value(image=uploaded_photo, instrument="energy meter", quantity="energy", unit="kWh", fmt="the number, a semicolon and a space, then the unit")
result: 14954; kWh
